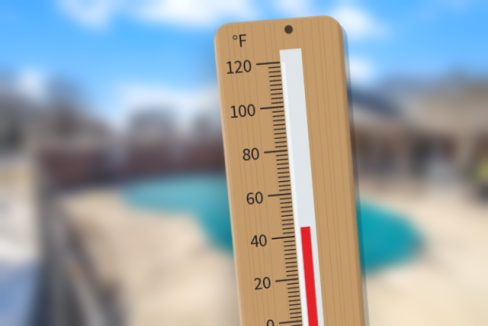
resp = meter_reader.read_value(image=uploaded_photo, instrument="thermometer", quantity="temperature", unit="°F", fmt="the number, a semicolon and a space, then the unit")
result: 44; °F
